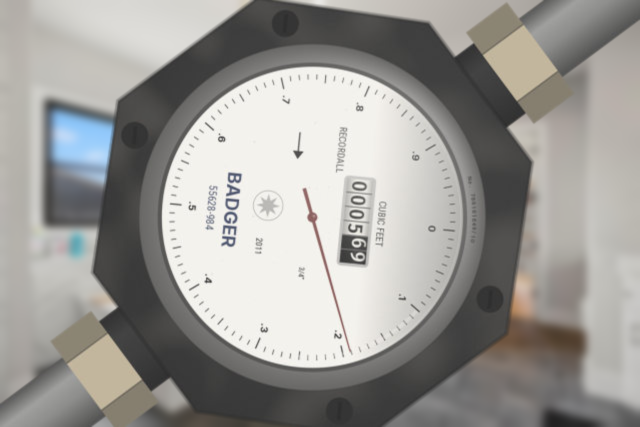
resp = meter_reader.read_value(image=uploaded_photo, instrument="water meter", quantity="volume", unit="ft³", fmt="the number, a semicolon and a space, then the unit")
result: 569.19; ft³
